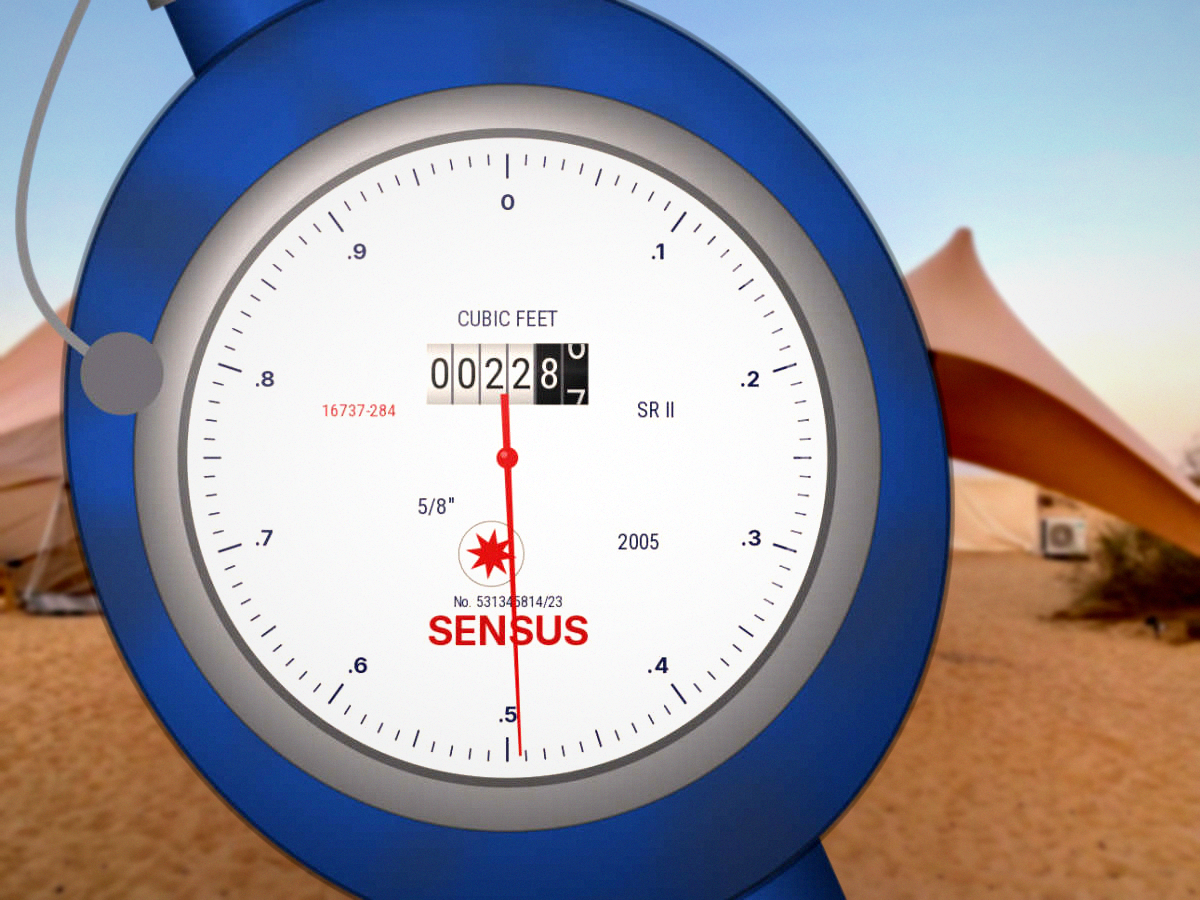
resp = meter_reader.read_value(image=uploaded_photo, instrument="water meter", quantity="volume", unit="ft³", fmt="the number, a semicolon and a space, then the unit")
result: 2286.49; ft³
